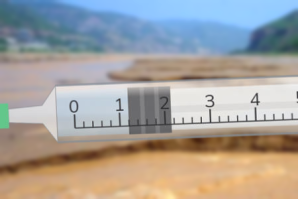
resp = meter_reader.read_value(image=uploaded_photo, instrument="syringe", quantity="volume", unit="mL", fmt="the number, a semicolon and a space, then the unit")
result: 1.2; mL
